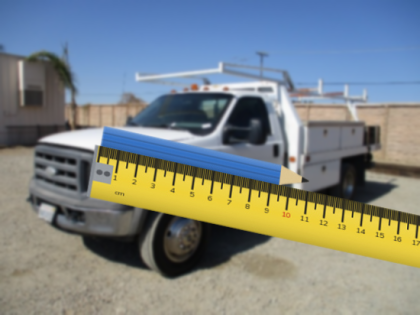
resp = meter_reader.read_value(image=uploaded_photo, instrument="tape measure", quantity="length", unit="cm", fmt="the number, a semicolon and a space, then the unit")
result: 11; cm
